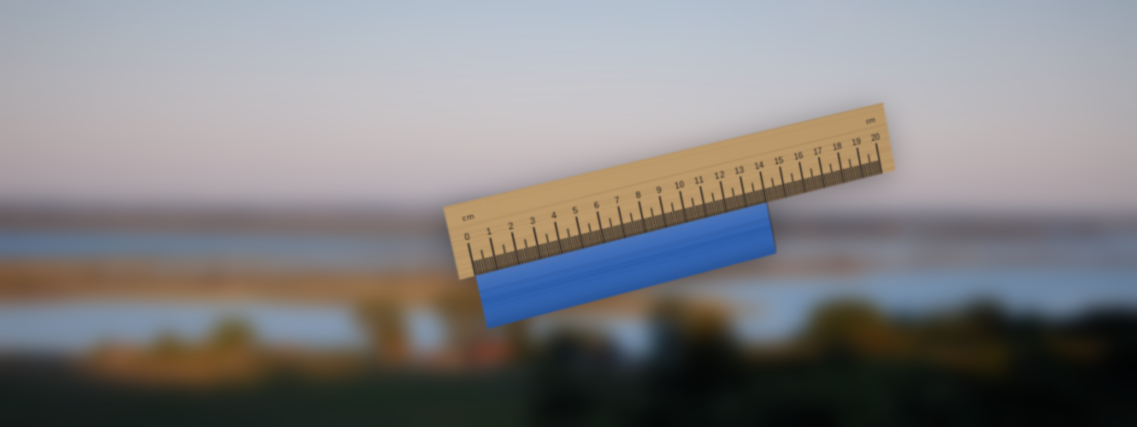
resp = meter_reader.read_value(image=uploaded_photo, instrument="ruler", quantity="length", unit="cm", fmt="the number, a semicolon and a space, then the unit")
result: 14; cm
